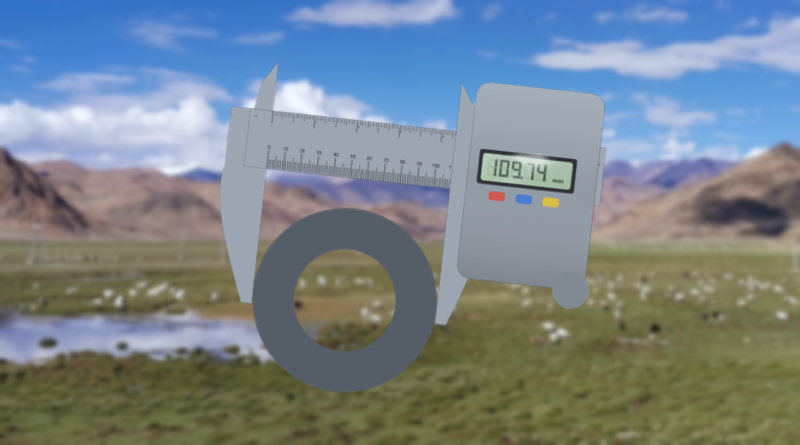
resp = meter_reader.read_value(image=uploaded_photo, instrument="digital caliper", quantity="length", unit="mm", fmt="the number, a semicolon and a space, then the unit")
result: 109.74; mm
